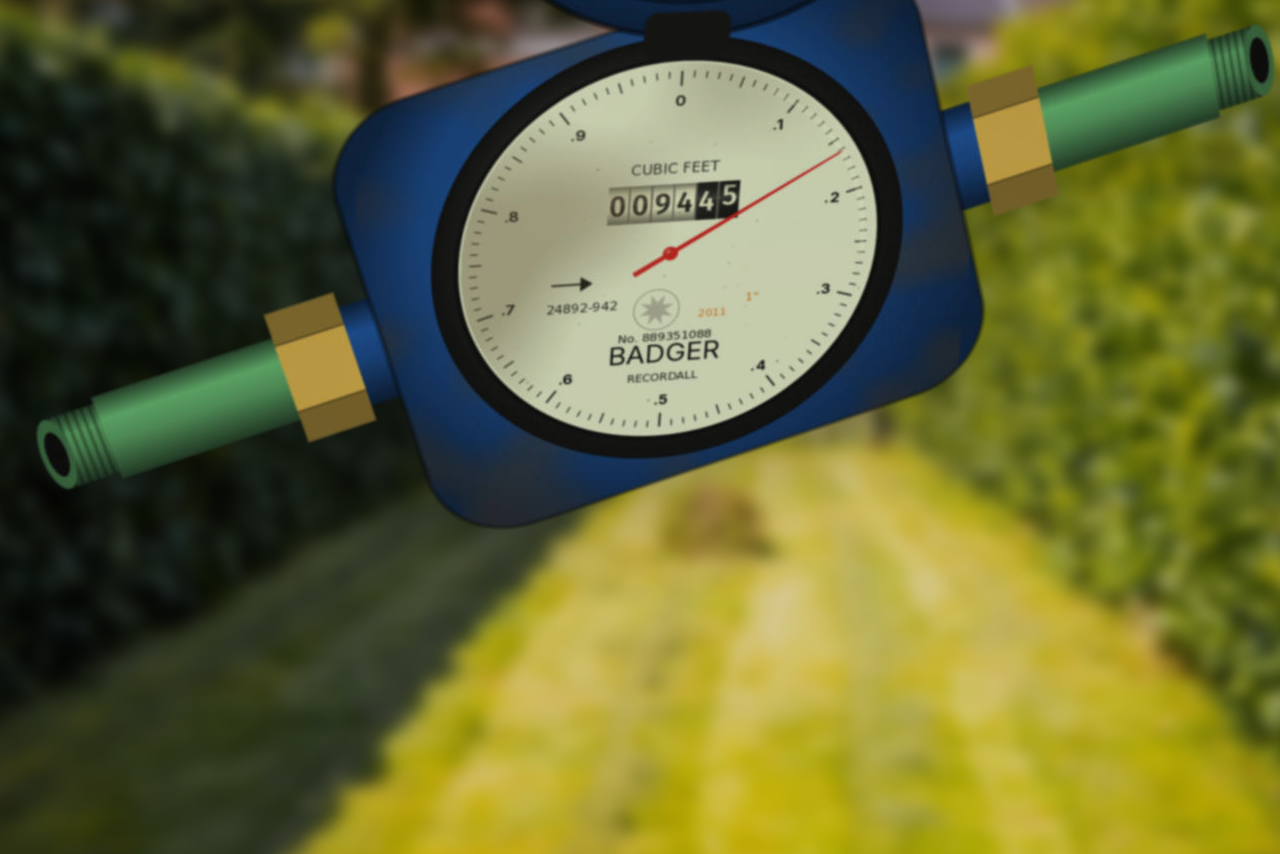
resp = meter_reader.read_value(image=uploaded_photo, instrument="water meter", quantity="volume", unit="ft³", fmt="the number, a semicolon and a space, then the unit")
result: 9445.16; ft³
